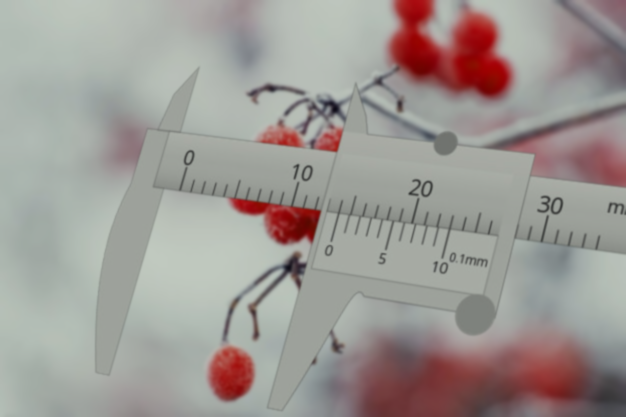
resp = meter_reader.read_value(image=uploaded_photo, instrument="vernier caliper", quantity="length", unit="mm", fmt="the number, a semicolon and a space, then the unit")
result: 14.0; mm
